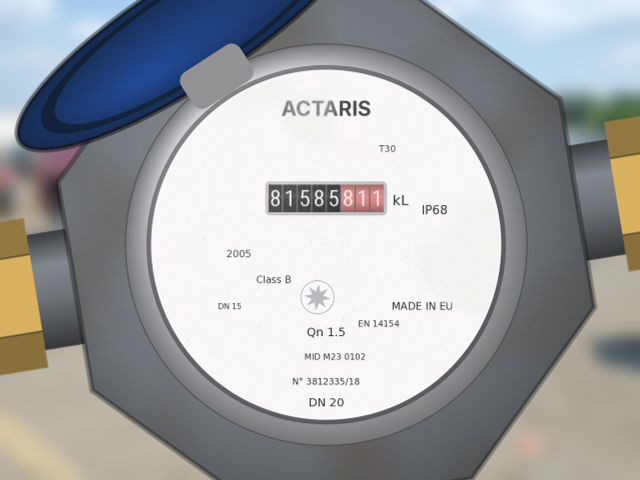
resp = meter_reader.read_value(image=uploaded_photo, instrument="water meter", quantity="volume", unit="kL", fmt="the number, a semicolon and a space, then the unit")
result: 81585.811; kL
